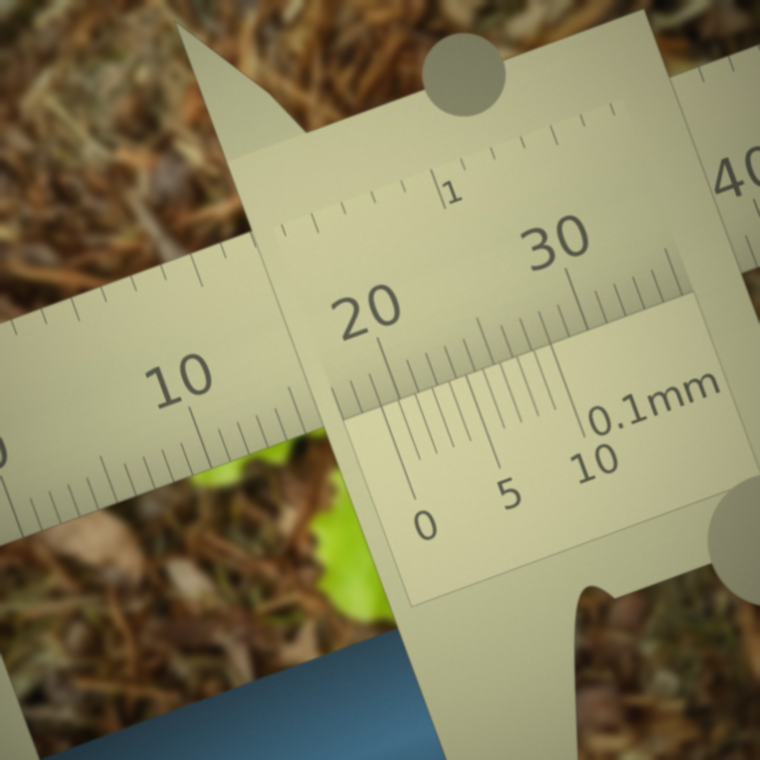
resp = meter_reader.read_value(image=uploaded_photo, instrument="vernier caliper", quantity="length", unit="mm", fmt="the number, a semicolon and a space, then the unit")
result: 19.0; mm
